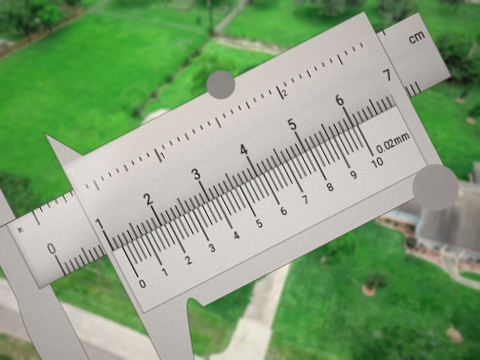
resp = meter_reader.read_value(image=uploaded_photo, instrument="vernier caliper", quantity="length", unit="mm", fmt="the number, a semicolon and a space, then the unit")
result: 11.8; mm
